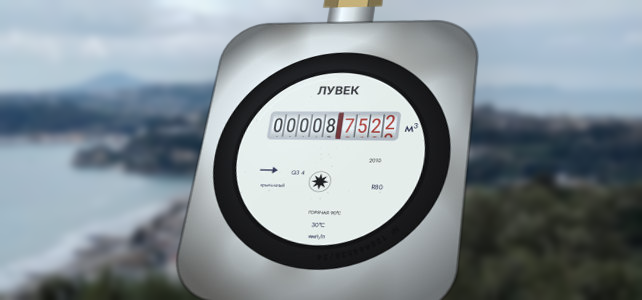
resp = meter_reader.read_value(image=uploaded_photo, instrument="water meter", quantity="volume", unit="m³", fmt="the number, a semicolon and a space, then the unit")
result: 8.7522; m³
